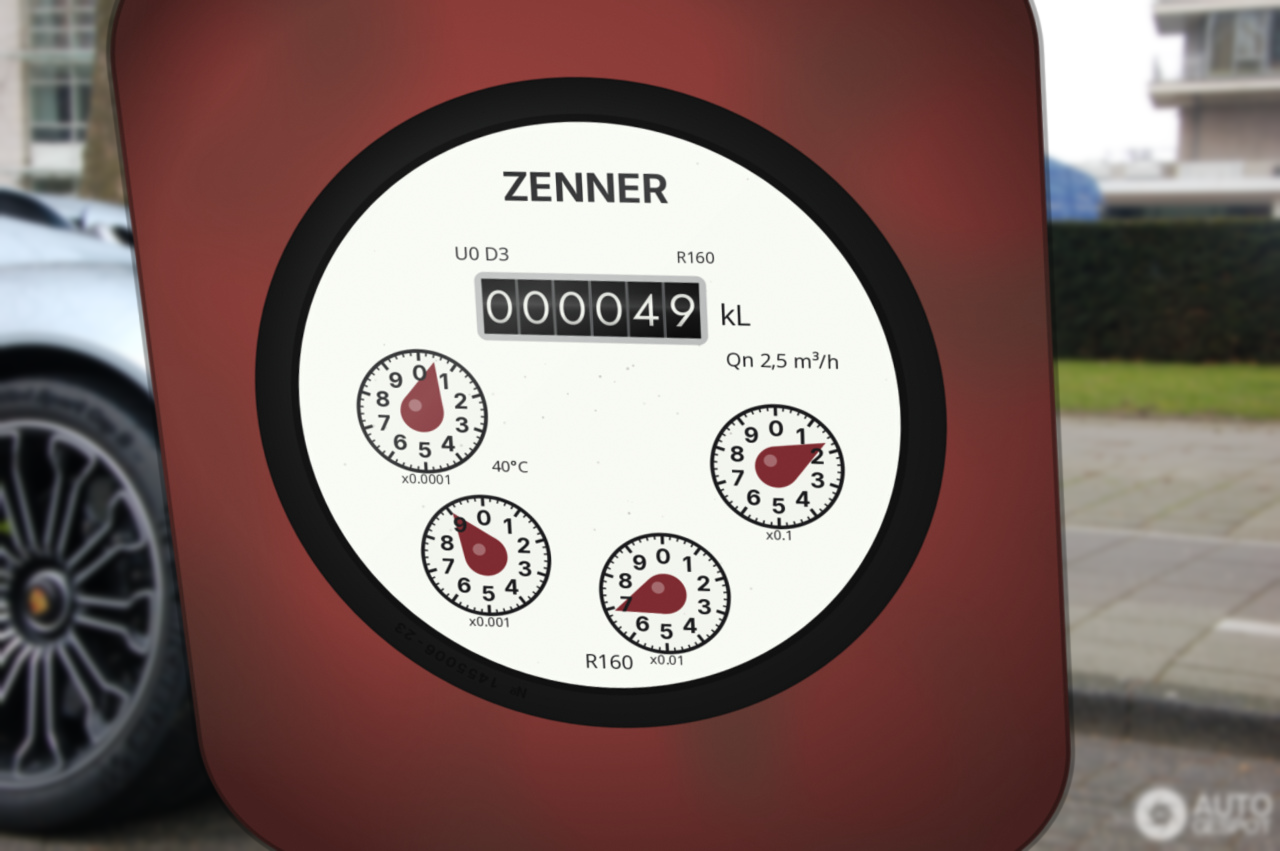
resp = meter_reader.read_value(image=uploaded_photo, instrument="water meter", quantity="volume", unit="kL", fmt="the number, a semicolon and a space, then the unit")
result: 49.1690; kL
